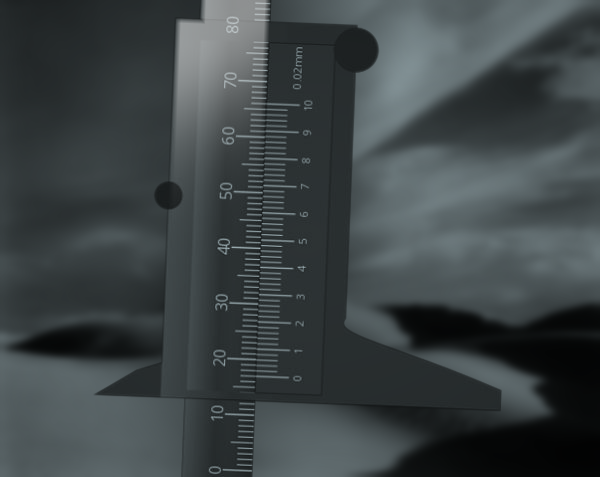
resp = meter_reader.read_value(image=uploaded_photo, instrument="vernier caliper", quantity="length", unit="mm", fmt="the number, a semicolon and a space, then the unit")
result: 17.0; mm
